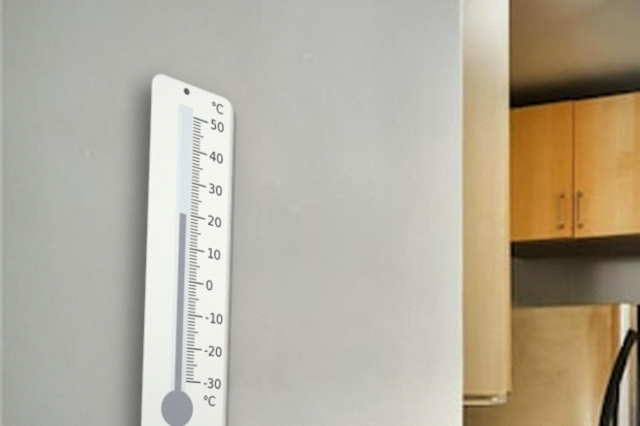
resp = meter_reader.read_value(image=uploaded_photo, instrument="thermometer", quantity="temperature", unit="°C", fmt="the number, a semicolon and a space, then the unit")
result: 20; °C
